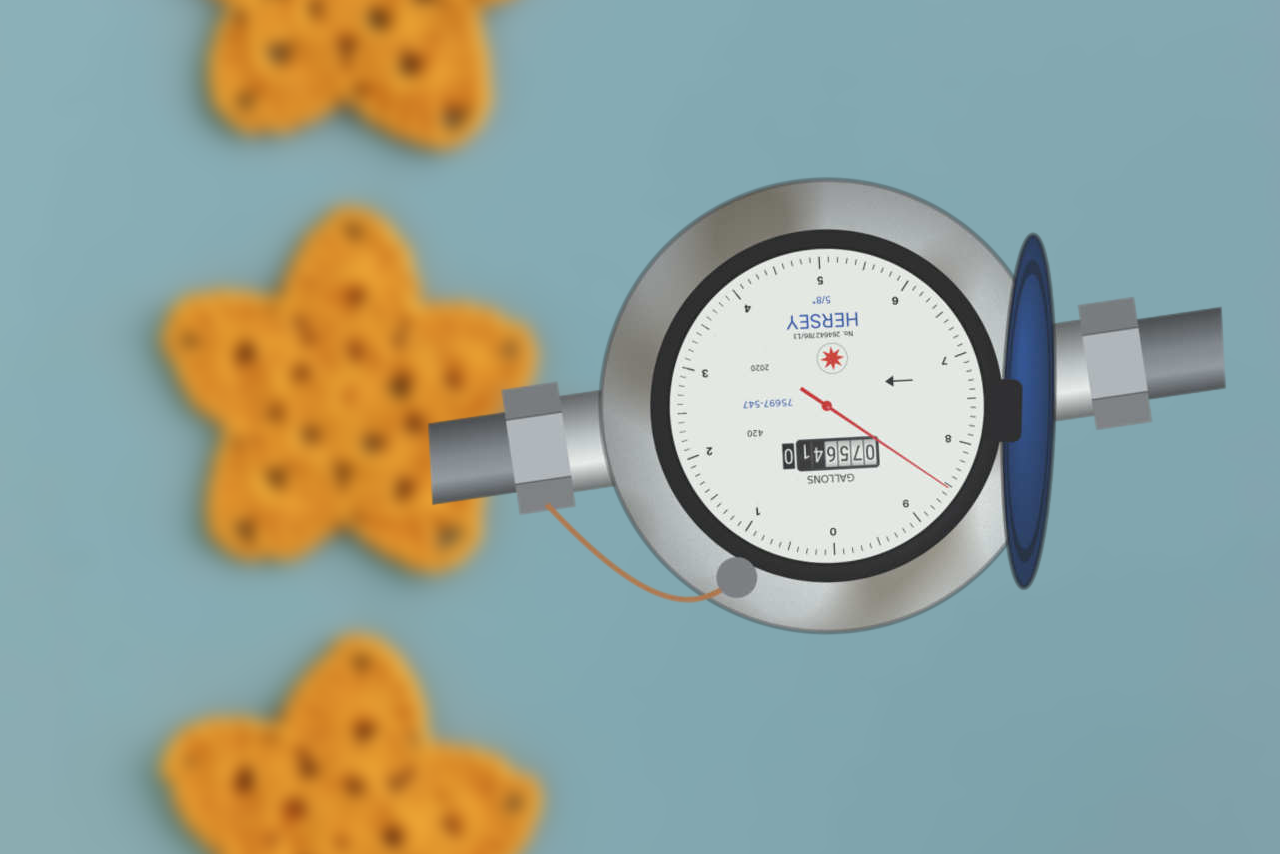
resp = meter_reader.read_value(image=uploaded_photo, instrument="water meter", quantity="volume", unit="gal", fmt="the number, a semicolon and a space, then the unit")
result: 756408.5; gal
